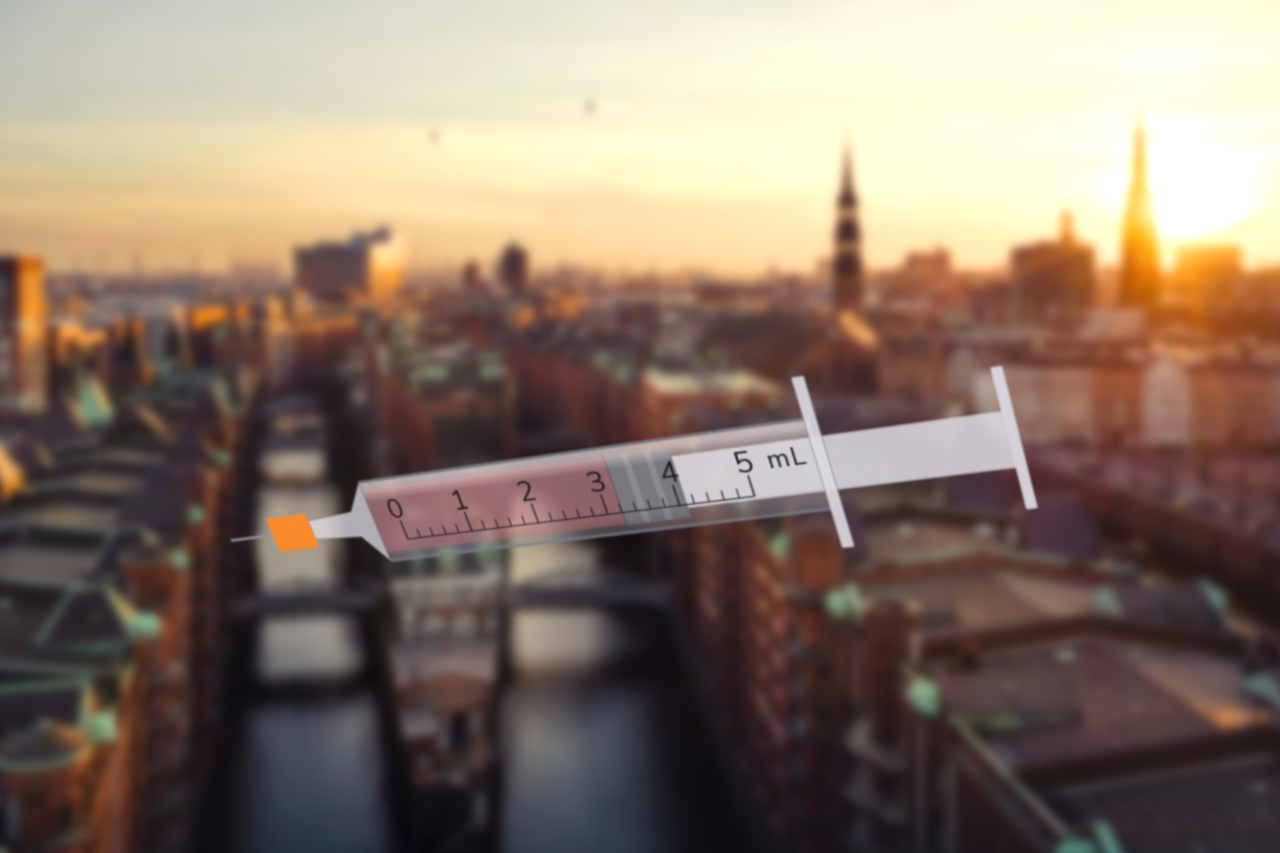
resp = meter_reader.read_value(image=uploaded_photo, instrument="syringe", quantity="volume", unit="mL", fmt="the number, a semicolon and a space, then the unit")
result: 3.2; mL
